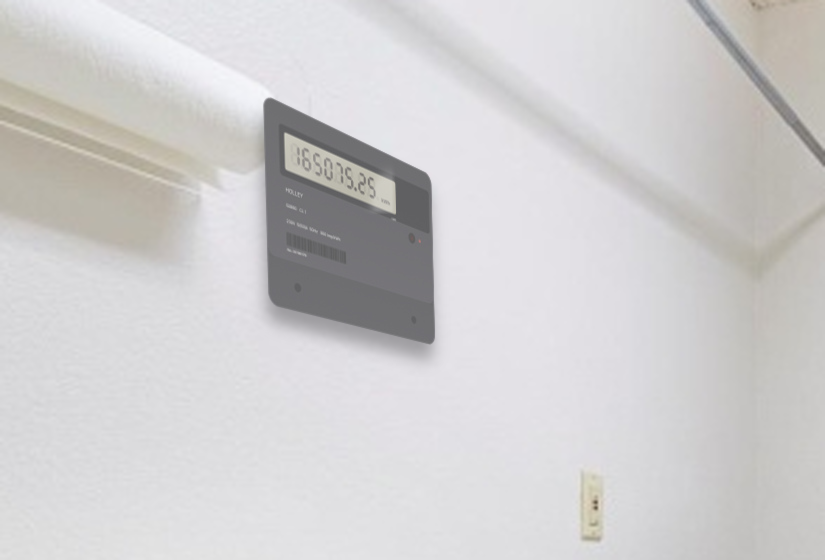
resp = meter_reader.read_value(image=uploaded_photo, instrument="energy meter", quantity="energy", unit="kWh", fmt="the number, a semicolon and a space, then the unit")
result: 165075.25; kWh
